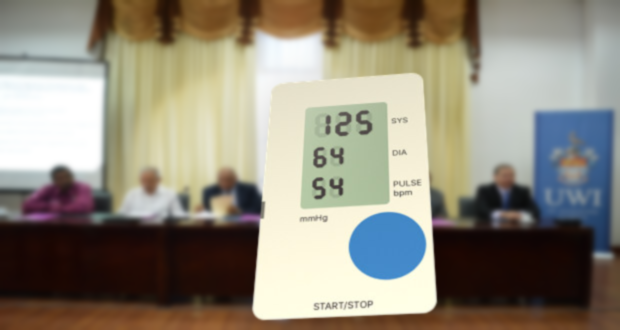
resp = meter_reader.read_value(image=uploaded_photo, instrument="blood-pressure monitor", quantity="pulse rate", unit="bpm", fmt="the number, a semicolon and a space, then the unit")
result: 54; bpm
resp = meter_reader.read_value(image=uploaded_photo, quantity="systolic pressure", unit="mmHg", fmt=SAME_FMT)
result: 125; mmHg
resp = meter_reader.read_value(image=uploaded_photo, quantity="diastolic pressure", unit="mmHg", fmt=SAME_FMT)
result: 64; mmHg
